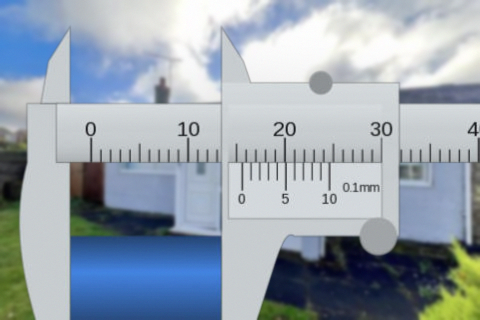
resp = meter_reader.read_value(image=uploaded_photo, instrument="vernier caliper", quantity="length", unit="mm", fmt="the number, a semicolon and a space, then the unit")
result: 15.6; mm
